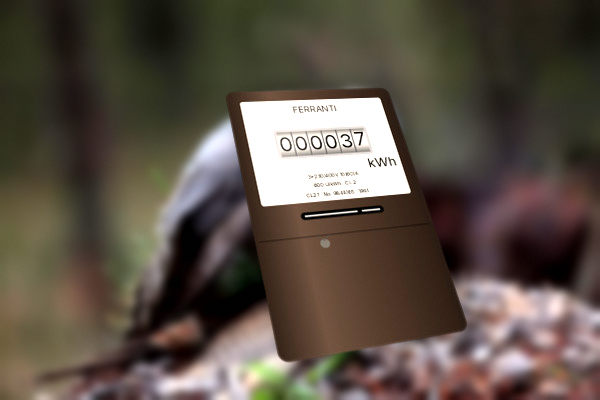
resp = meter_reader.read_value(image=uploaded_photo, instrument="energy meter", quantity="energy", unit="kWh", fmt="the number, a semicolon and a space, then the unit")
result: 37; kWh
